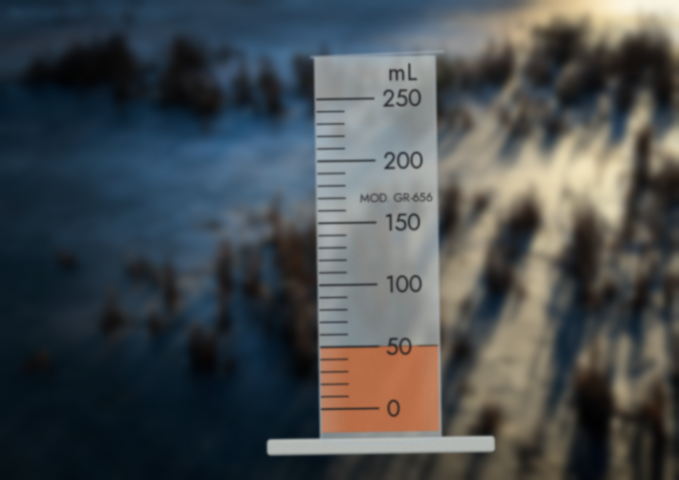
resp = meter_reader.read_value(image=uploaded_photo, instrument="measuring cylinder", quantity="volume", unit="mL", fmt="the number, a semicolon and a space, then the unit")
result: 50; mL
